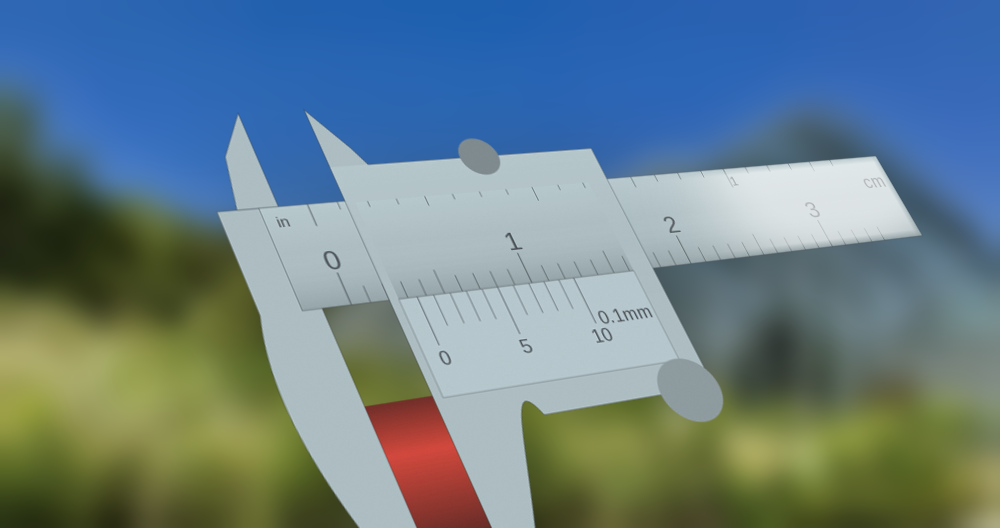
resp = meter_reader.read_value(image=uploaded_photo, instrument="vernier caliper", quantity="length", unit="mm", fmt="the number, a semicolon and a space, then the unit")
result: 3.5; mm
